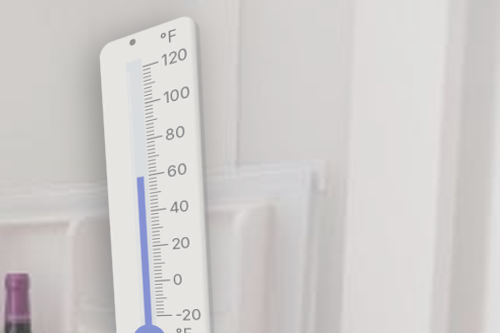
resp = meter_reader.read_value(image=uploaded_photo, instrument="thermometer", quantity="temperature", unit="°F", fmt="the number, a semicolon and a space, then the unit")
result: 60; °F
